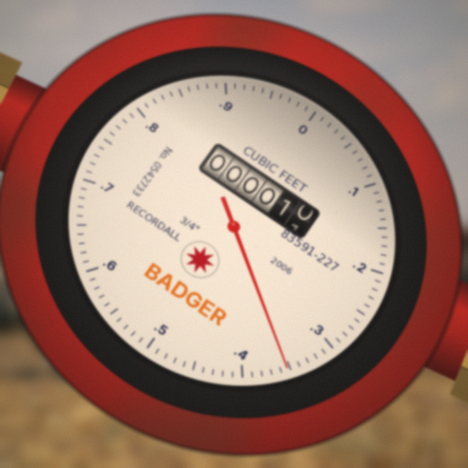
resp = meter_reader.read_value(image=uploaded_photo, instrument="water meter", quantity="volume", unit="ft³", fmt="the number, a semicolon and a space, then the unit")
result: 10.35; ft³
